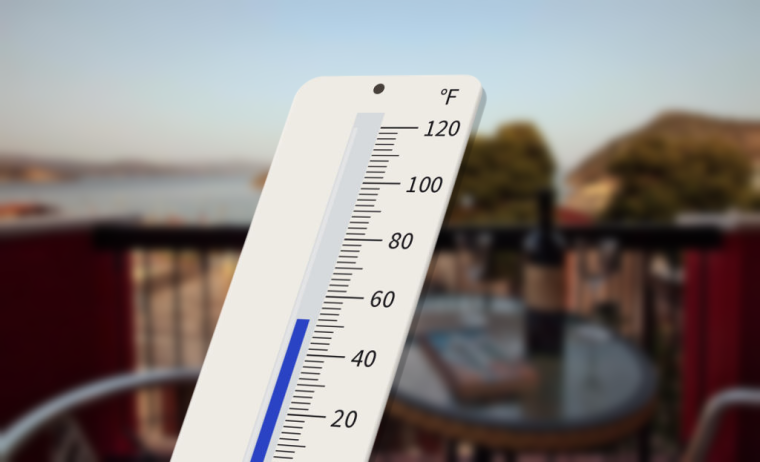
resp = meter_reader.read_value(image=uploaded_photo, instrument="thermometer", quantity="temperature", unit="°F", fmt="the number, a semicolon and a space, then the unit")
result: 52; °F
